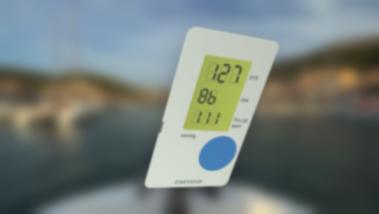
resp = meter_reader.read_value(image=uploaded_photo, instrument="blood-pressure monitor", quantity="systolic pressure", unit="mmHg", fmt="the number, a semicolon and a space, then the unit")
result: 127; mmHg
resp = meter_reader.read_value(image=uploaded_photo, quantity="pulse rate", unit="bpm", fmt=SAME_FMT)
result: 111; bpm
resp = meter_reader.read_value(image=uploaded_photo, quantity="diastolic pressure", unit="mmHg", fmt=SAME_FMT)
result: 86; mmHg
